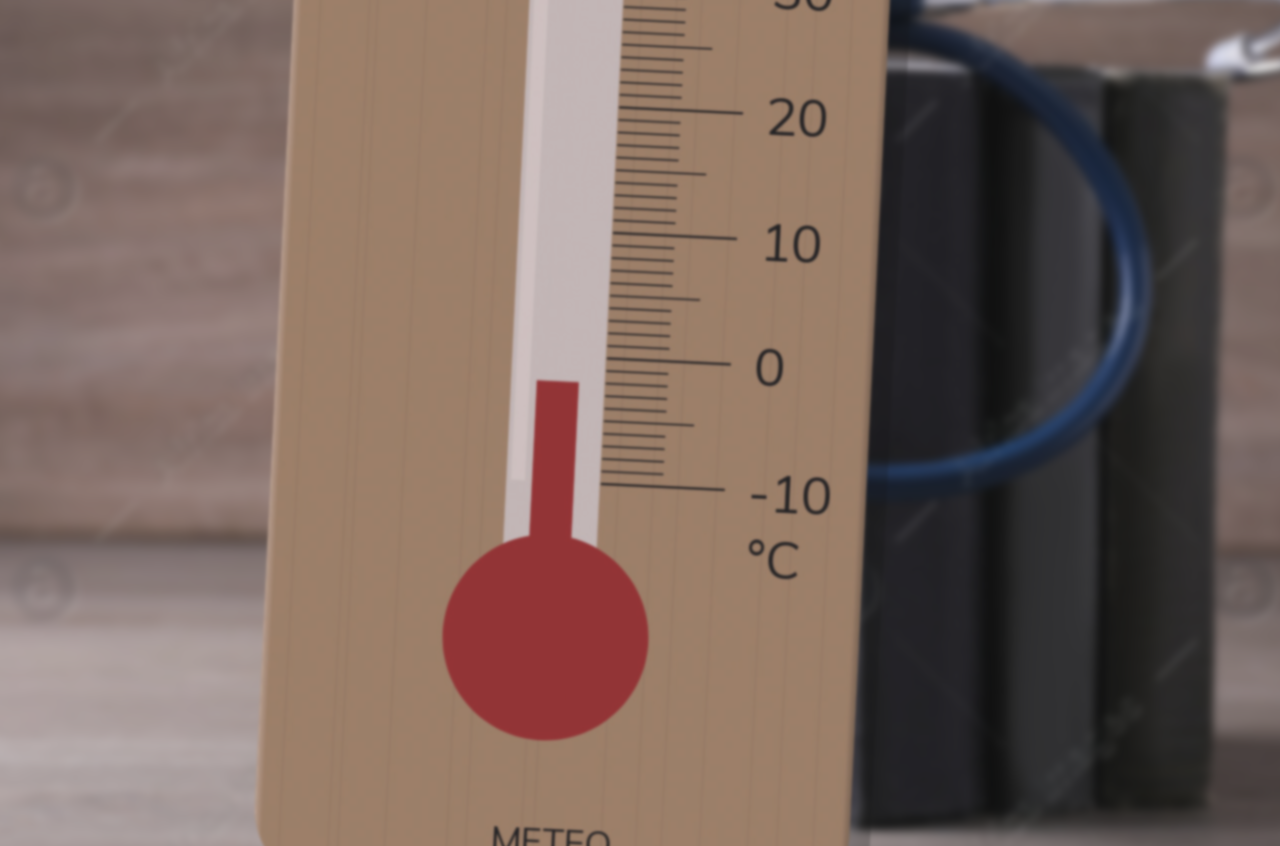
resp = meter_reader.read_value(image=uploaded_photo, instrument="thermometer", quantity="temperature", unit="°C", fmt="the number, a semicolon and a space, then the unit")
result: -2; °C
